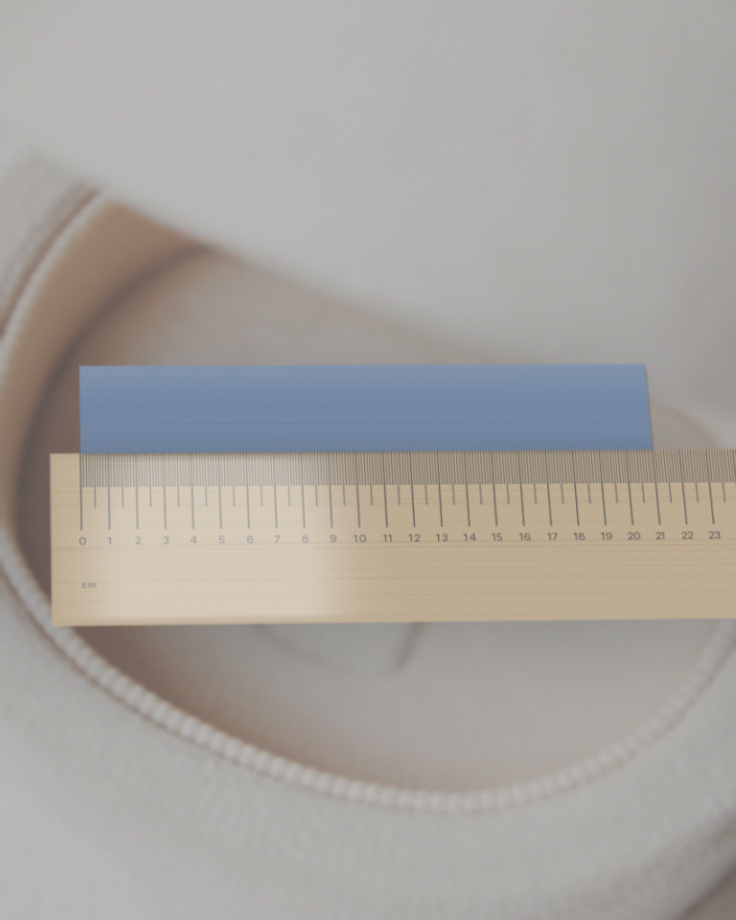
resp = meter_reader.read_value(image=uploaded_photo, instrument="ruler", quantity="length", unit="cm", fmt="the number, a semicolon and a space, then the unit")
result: 21; cm
